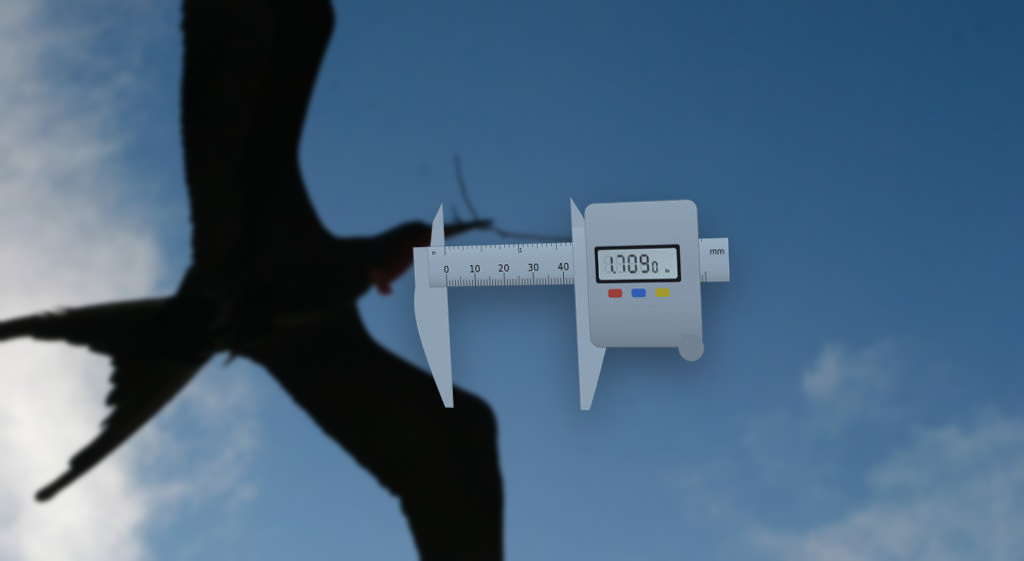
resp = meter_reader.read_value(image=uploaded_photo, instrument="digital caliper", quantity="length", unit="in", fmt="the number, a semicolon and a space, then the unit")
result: 1.7090; in
